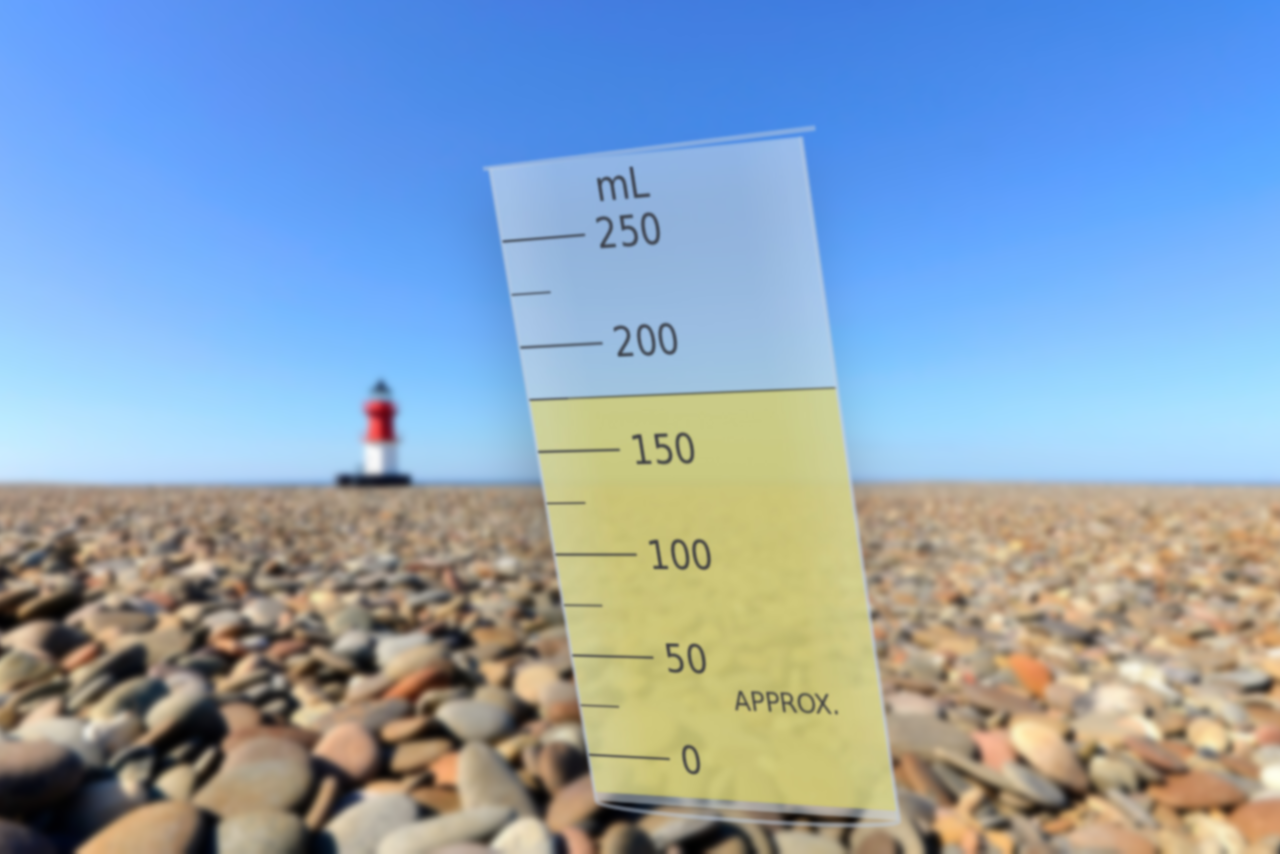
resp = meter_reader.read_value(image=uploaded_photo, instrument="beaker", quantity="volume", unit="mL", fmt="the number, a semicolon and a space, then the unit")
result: 175; mL
